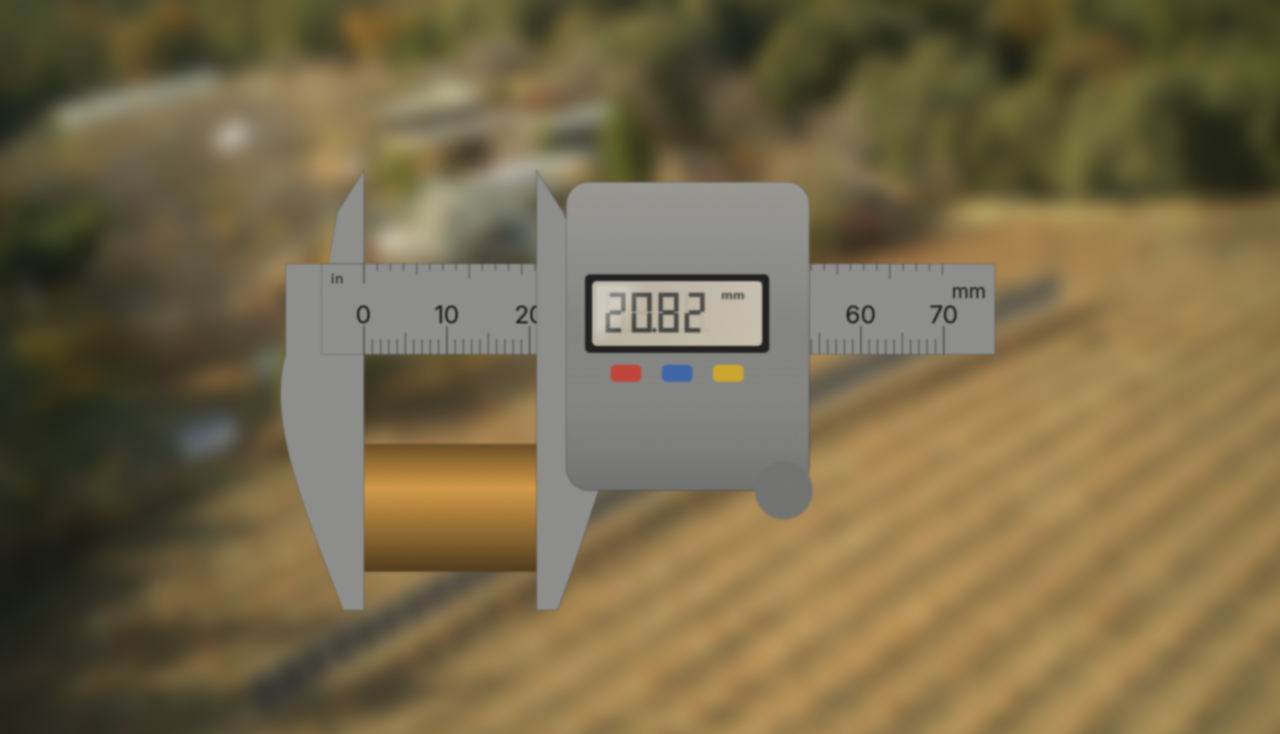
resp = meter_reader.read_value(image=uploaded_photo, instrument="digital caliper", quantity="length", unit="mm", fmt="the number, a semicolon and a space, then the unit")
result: 20.82; mm
